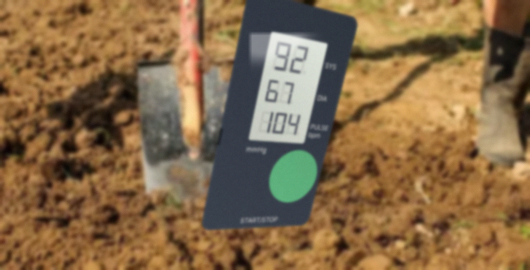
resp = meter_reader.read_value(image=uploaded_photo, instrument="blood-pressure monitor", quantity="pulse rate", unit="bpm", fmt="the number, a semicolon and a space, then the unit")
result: 104; bpm
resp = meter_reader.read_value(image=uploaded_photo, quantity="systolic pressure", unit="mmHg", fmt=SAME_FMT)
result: 92; mmHg
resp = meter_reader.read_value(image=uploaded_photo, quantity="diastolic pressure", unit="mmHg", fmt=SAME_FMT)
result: 67; mmHg
